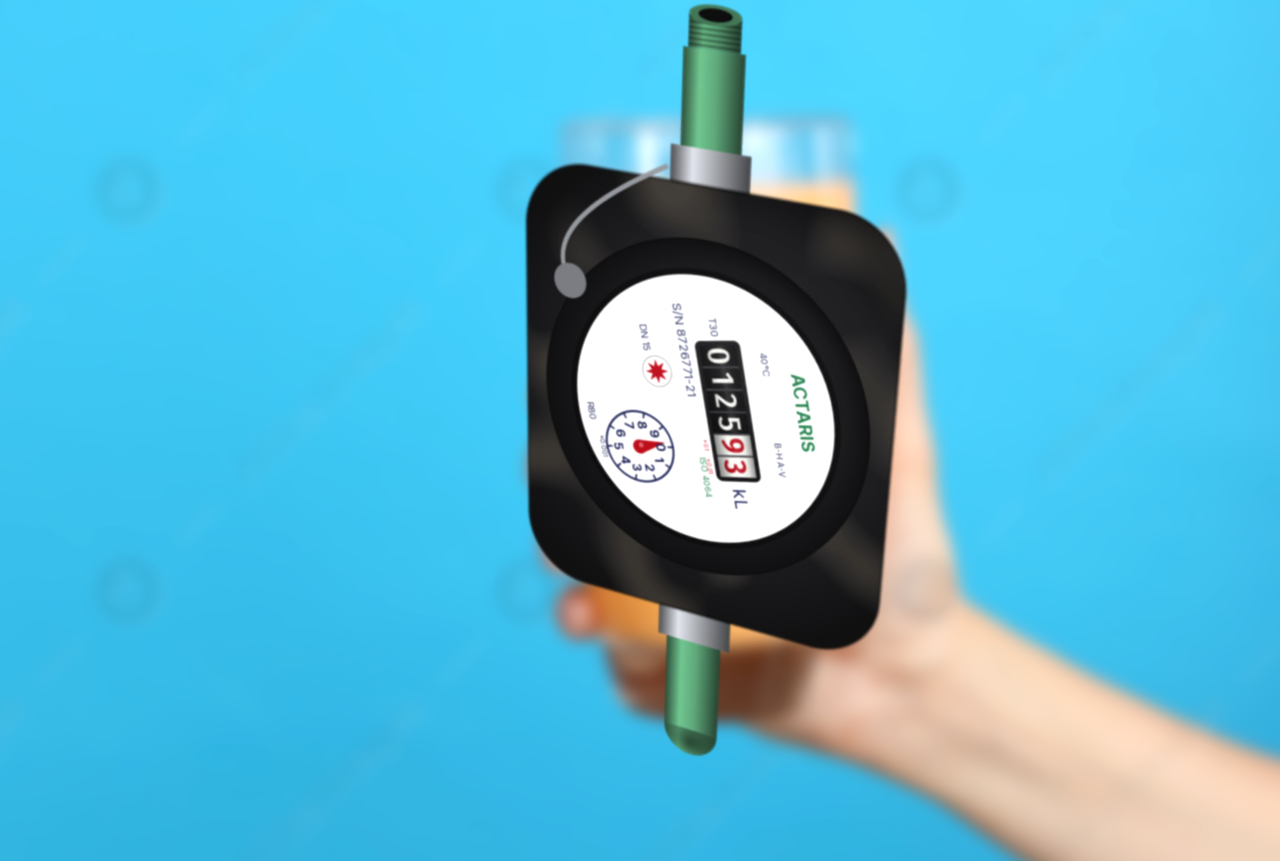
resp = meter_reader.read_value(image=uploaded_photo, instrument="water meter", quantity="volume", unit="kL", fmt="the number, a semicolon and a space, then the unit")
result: 125.929; kL
